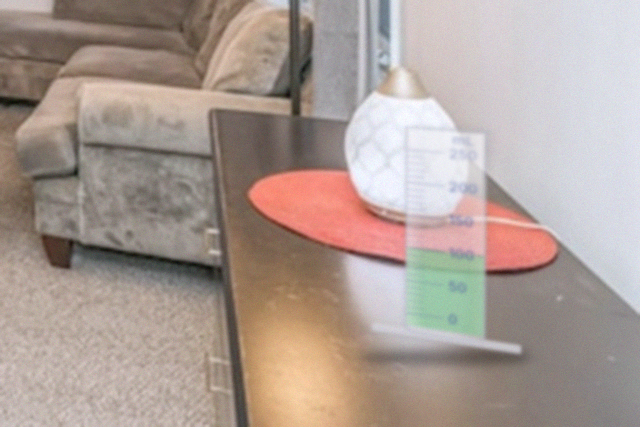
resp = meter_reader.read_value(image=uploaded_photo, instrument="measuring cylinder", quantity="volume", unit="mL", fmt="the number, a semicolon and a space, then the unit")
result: 100; mL
